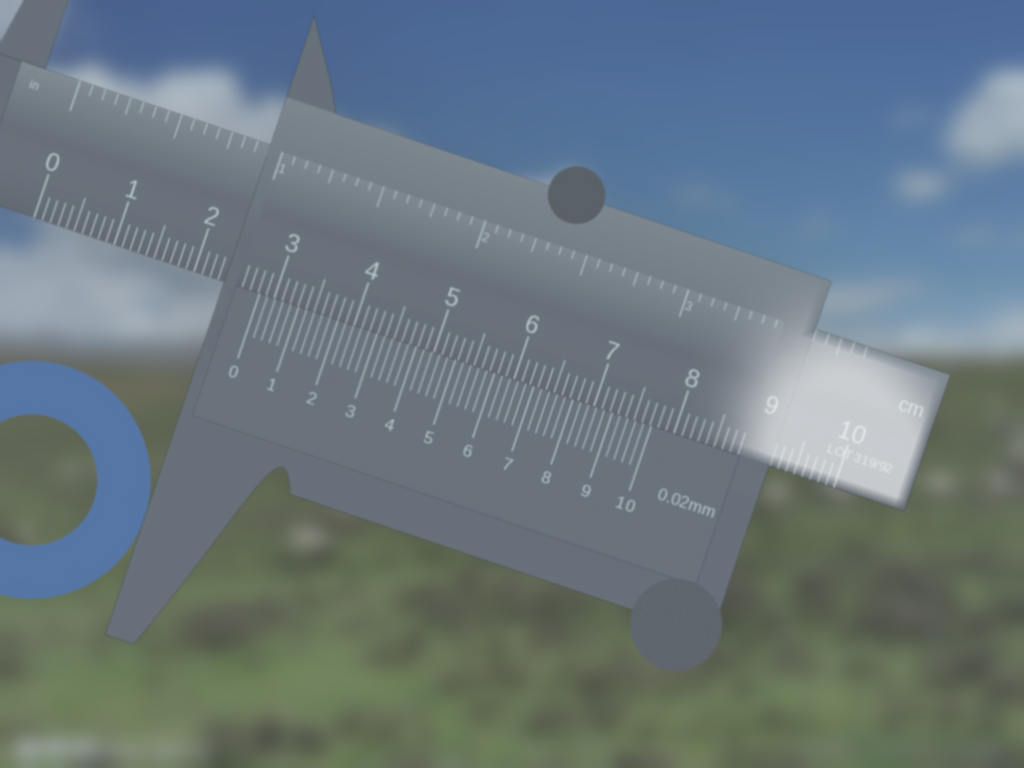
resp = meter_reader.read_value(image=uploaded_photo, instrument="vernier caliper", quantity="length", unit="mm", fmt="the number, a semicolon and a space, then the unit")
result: 28.2; mm
